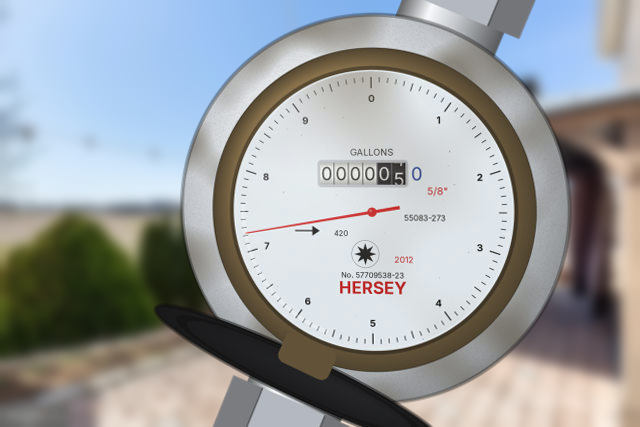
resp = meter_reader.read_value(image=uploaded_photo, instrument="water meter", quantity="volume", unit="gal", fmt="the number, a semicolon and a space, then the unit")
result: 47.2; gal
